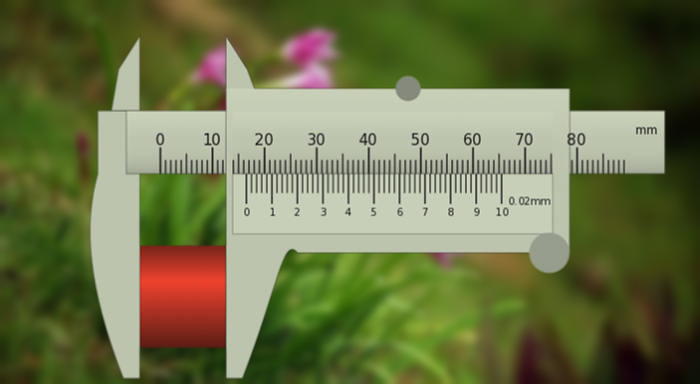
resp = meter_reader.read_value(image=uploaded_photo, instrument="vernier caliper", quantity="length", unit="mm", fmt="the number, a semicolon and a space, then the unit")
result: 16.5; mm
